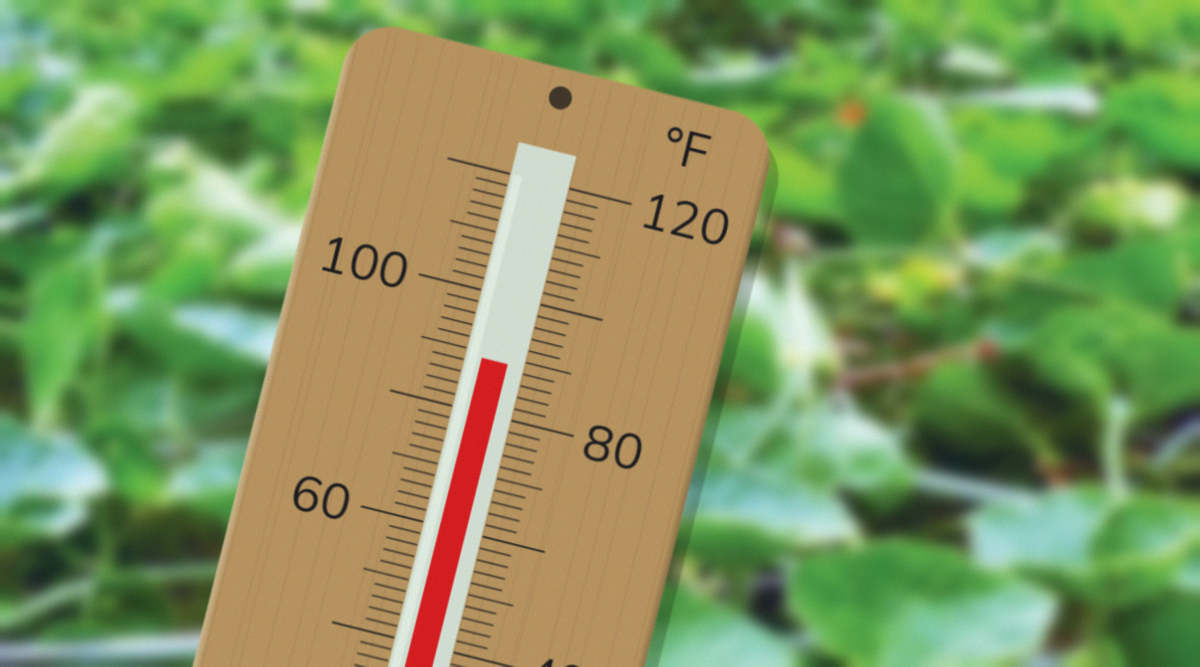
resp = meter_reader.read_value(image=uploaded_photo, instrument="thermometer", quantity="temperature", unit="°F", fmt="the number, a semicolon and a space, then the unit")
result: 89; °F
